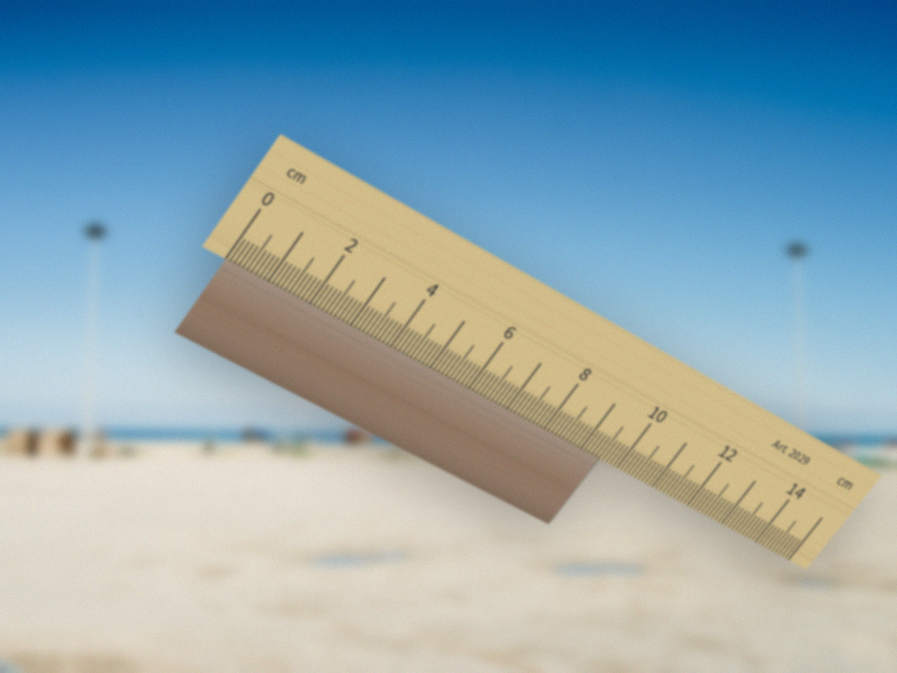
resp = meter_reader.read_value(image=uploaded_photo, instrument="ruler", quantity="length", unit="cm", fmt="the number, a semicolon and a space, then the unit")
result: 9.5; cm
